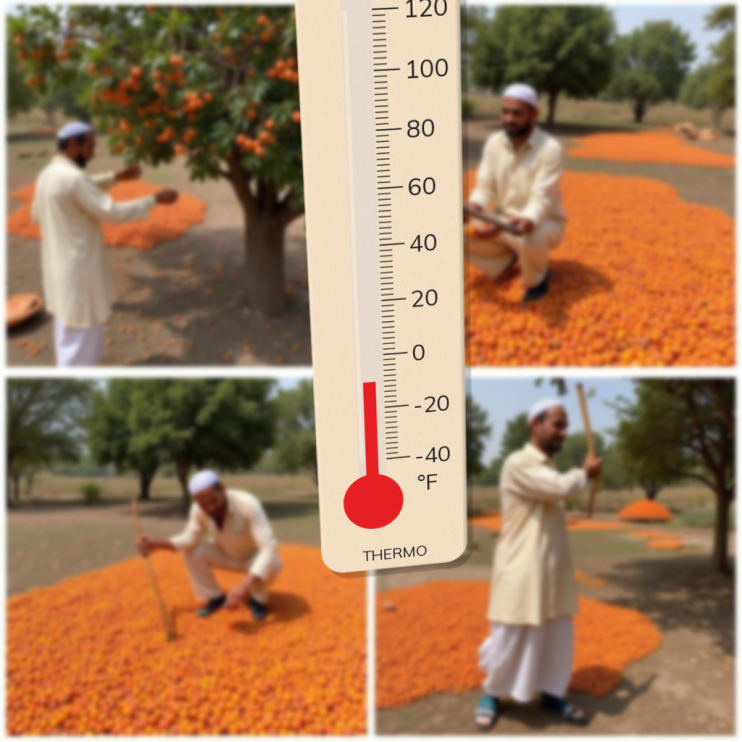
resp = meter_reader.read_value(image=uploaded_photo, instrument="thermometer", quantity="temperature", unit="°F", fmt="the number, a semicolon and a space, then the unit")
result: -10; °F
